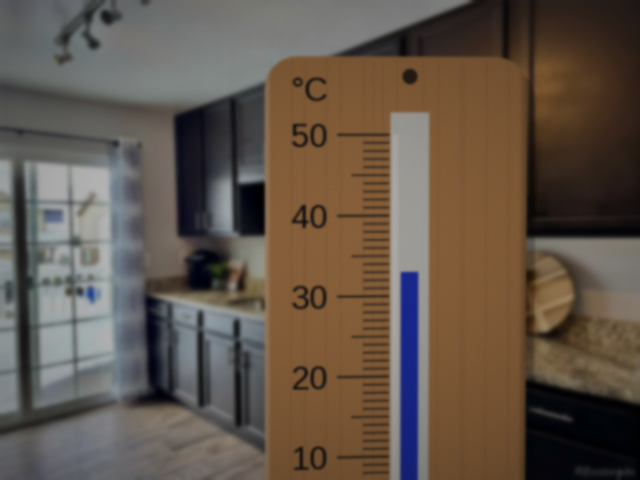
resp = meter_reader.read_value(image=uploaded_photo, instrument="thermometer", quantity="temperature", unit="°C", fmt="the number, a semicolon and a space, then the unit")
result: 33; °C
